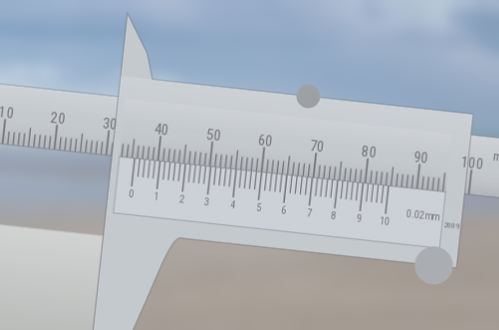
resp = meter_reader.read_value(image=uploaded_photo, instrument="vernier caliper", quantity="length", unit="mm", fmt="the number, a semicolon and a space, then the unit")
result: 35.5; mm
